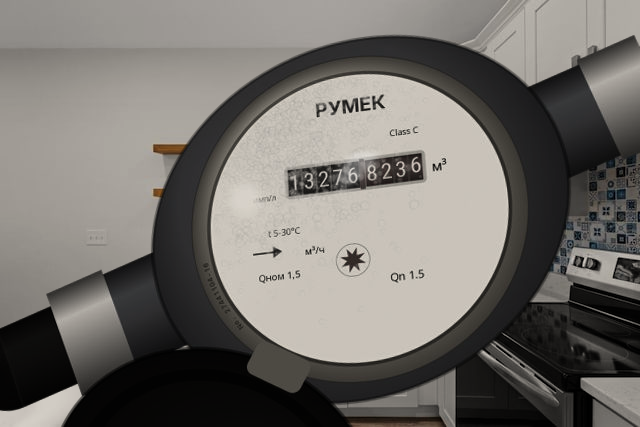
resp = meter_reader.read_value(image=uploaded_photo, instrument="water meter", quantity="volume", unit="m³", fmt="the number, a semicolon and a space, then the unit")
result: 13276.8236; m³
